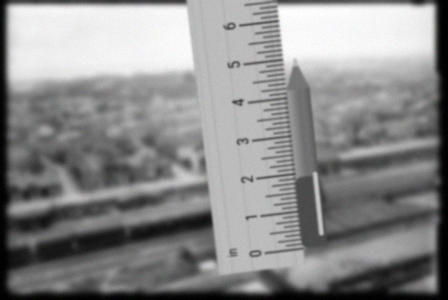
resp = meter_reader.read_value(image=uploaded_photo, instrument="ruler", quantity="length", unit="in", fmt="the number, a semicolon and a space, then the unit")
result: 5; in
